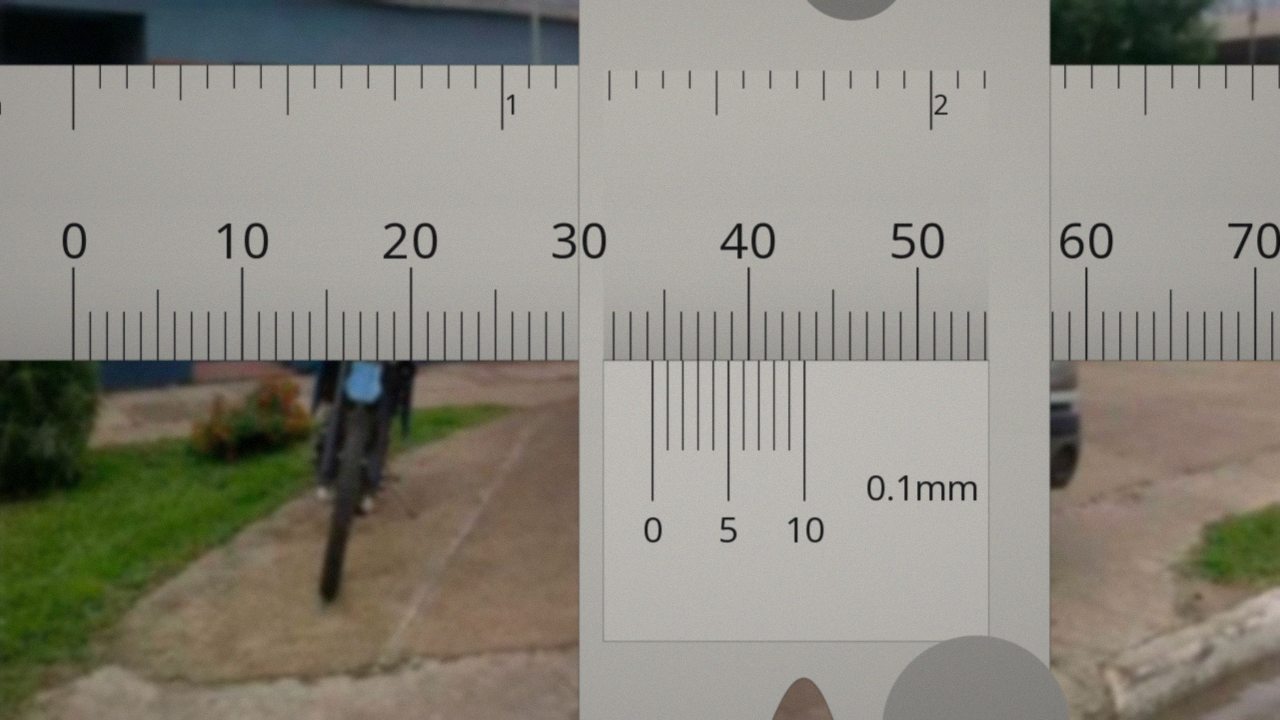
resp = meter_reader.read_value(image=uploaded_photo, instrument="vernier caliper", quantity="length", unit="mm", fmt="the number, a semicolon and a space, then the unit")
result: 34.3; mm
